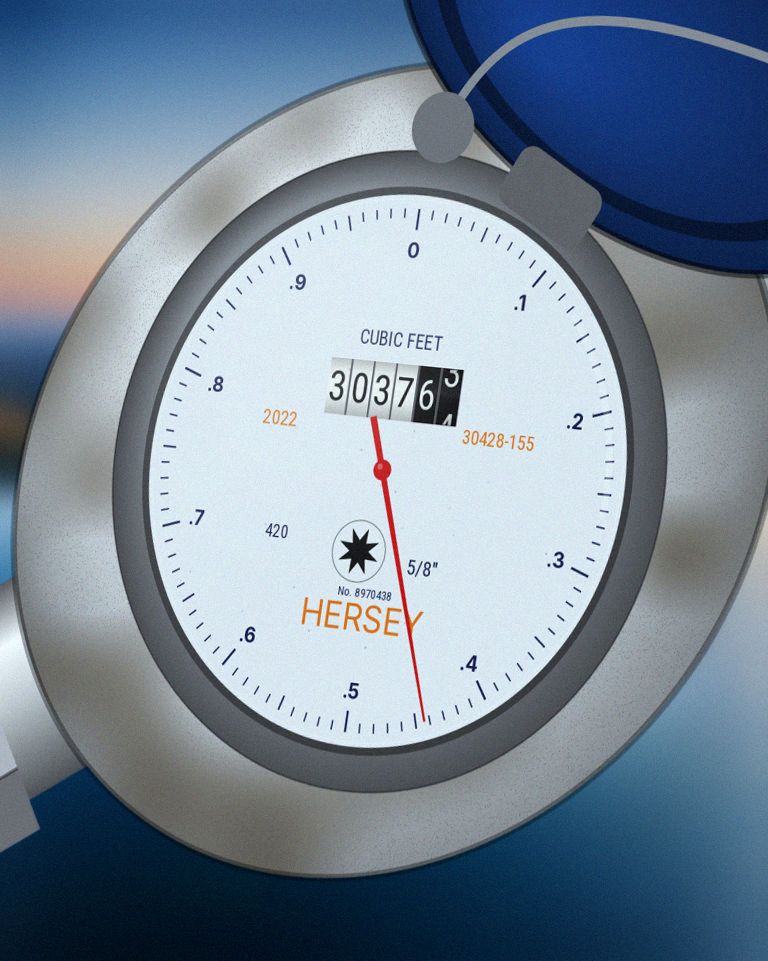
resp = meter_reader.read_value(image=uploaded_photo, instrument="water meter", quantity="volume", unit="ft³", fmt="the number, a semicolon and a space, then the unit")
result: 303763.44; ft³
